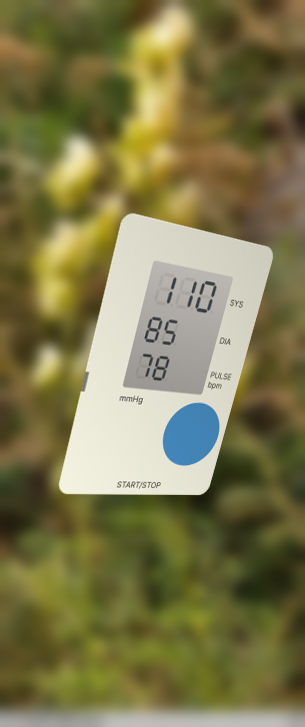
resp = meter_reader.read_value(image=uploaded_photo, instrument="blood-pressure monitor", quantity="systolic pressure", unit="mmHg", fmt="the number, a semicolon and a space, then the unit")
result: 110; mmHg
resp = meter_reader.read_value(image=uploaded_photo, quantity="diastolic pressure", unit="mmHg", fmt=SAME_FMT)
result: 85; mmHg
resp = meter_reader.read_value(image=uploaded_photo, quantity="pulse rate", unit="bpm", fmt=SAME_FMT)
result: 78; bpm
